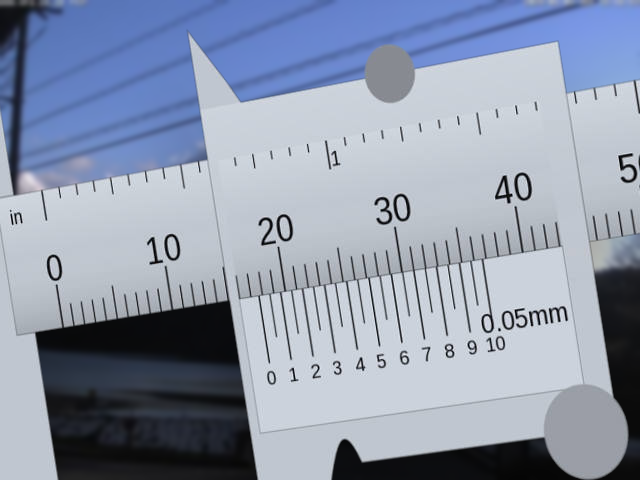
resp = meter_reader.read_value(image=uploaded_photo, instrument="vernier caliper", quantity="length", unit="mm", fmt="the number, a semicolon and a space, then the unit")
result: 17.7; mm
